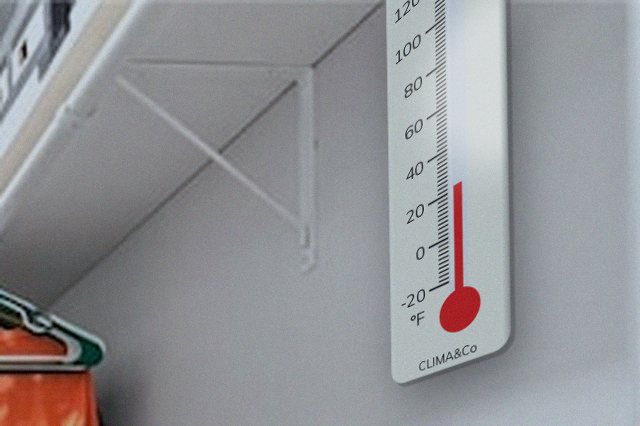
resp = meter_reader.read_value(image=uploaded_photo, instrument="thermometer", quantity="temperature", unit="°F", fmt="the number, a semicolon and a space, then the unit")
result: 22; °F
